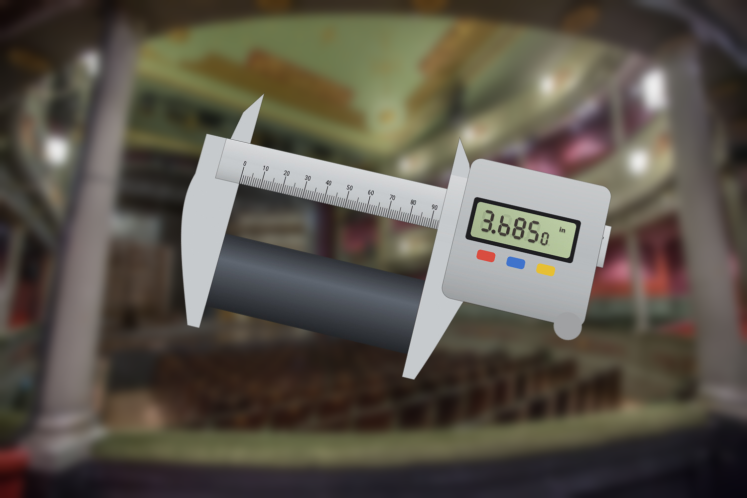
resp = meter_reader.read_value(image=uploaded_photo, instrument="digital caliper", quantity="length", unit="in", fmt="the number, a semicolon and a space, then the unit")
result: 3.6850; in
